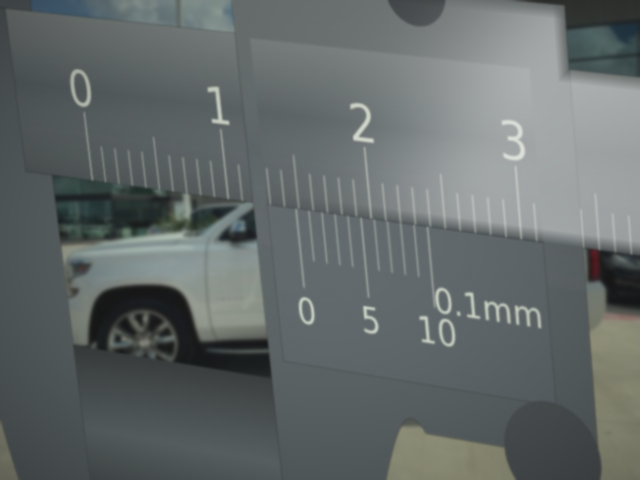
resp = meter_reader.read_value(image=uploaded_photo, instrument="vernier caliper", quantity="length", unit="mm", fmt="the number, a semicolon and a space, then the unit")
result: 14.8; mm
